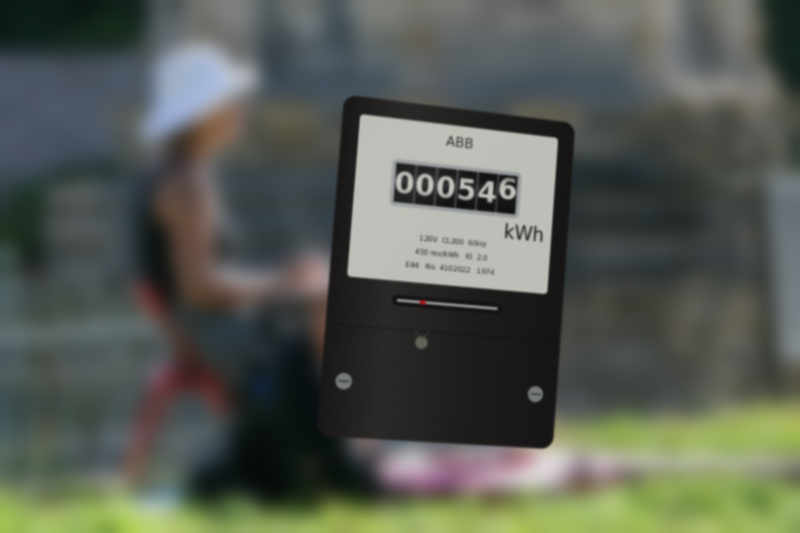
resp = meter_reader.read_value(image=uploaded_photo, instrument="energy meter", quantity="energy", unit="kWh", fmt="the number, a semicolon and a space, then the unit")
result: 546; kWh
